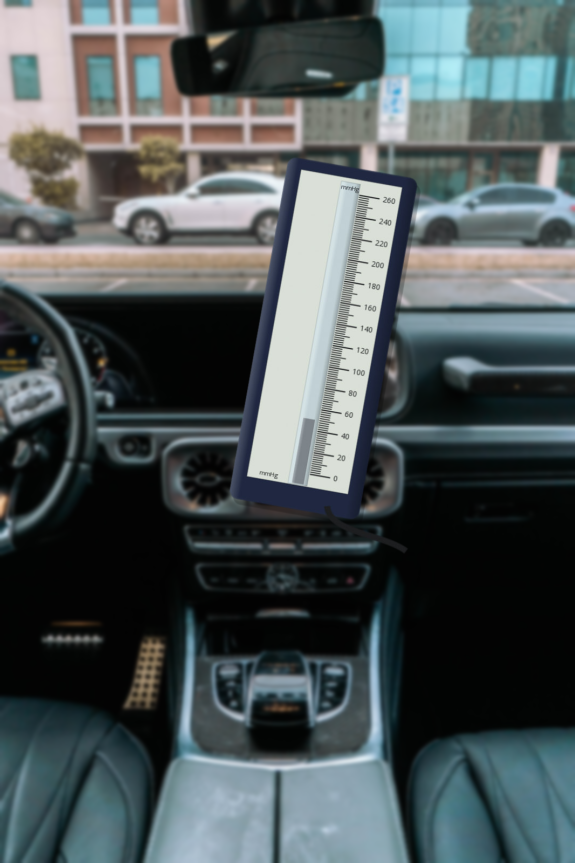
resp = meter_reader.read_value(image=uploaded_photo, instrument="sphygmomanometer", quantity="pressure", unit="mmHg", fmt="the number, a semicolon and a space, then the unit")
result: 50; mmHg
